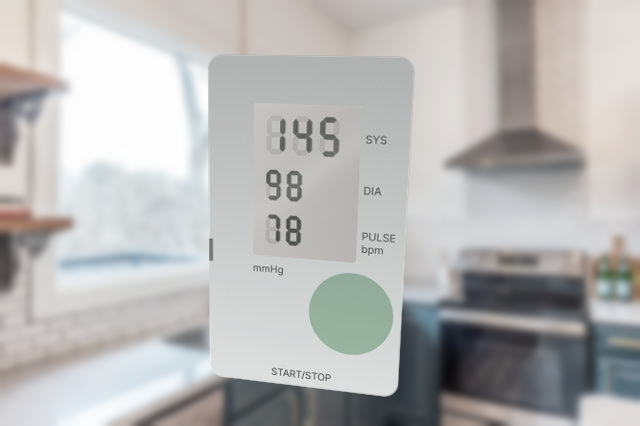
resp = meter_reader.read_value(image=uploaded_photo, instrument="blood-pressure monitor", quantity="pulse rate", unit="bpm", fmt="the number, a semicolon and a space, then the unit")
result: 78; bpm
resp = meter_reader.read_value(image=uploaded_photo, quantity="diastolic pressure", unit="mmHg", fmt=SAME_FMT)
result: 98; mmHg
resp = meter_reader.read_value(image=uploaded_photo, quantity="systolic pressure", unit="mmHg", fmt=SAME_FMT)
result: 145; mmHg
